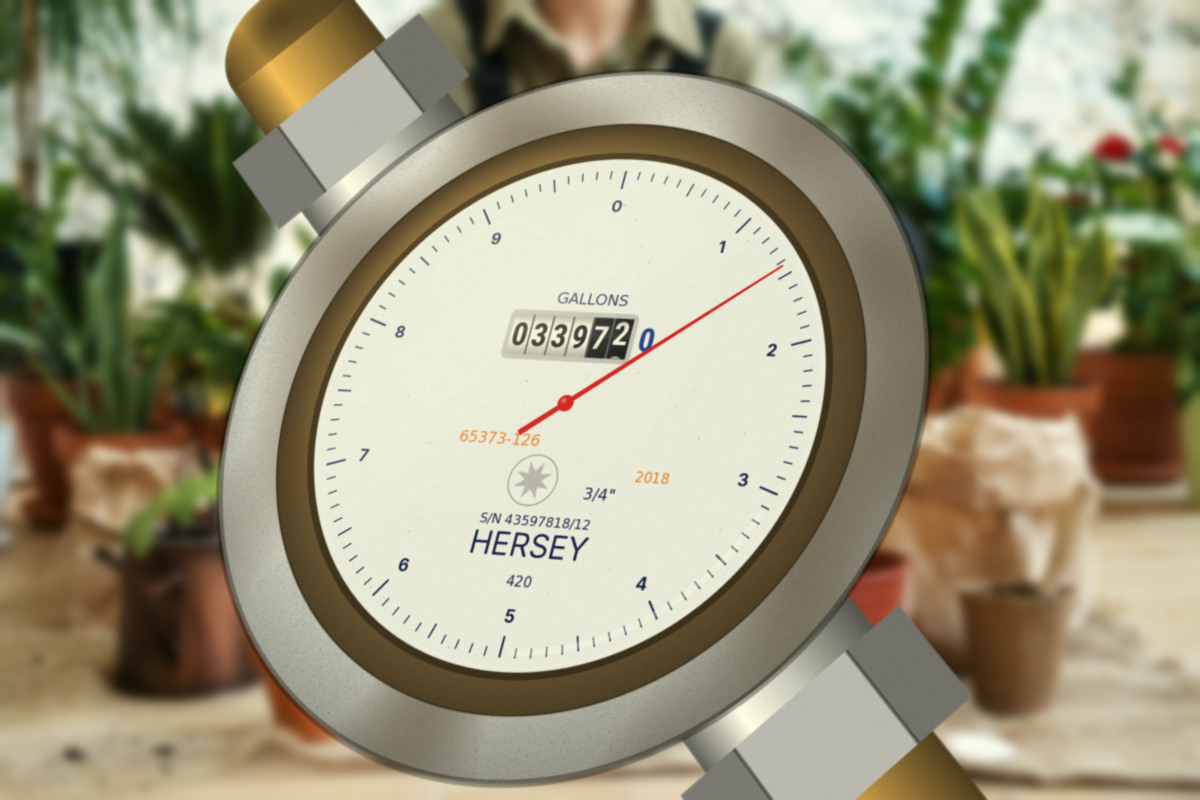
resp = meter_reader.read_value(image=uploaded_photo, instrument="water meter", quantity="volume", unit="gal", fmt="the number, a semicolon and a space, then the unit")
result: 339721.4; gal
